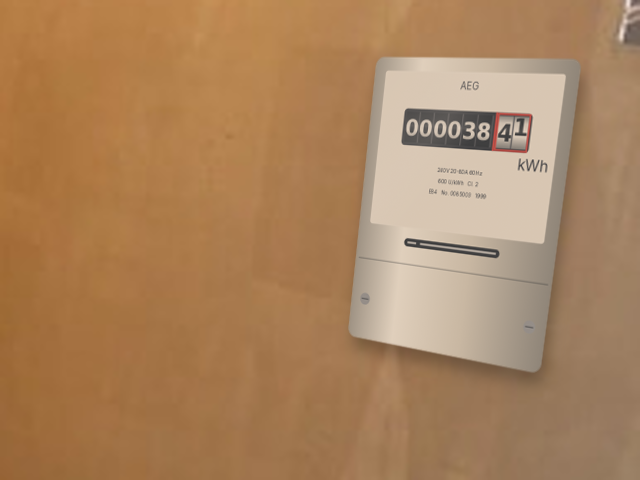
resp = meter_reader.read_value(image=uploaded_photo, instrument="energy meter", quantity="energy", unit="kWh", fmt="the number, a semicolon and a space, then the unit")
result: 38.41; kWh
